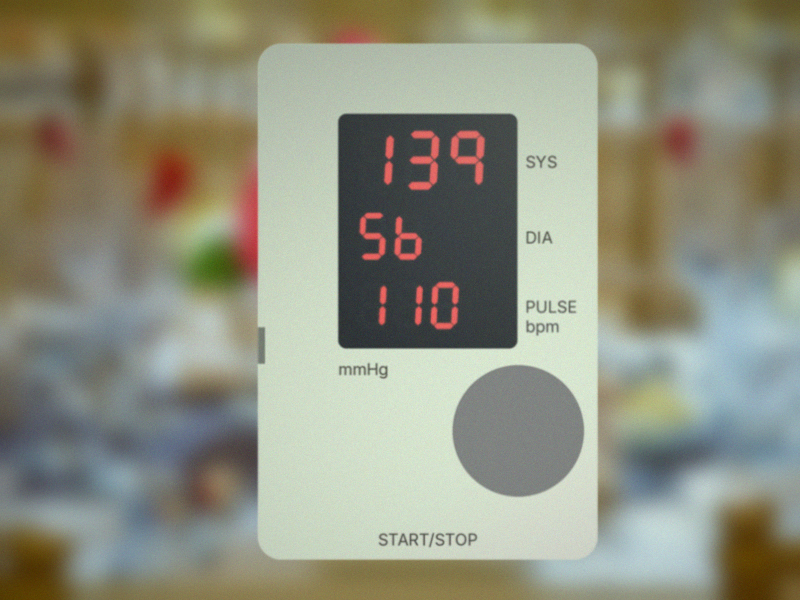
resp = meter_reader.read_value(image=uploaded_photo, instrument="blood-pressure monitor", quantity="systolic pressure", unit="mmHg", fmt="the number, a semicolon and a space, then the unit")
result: 139; mmHg
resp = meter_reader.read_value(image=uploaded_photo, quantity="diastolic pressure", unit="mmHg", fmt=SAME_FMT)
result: 56; mmHg
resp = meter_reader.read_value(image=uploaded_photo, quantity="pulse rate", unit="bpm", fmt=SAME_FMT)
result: 110; bpm
